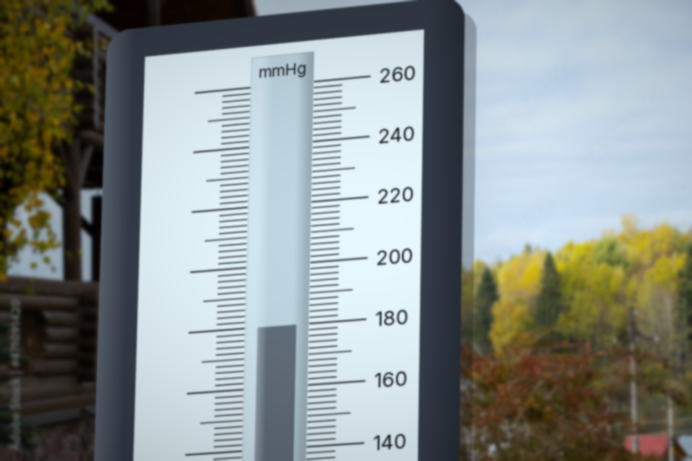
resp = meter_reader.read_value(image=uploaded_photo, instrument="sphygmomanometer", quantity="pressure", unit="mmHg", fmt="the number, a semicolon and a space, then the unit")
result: 180; mmHg
